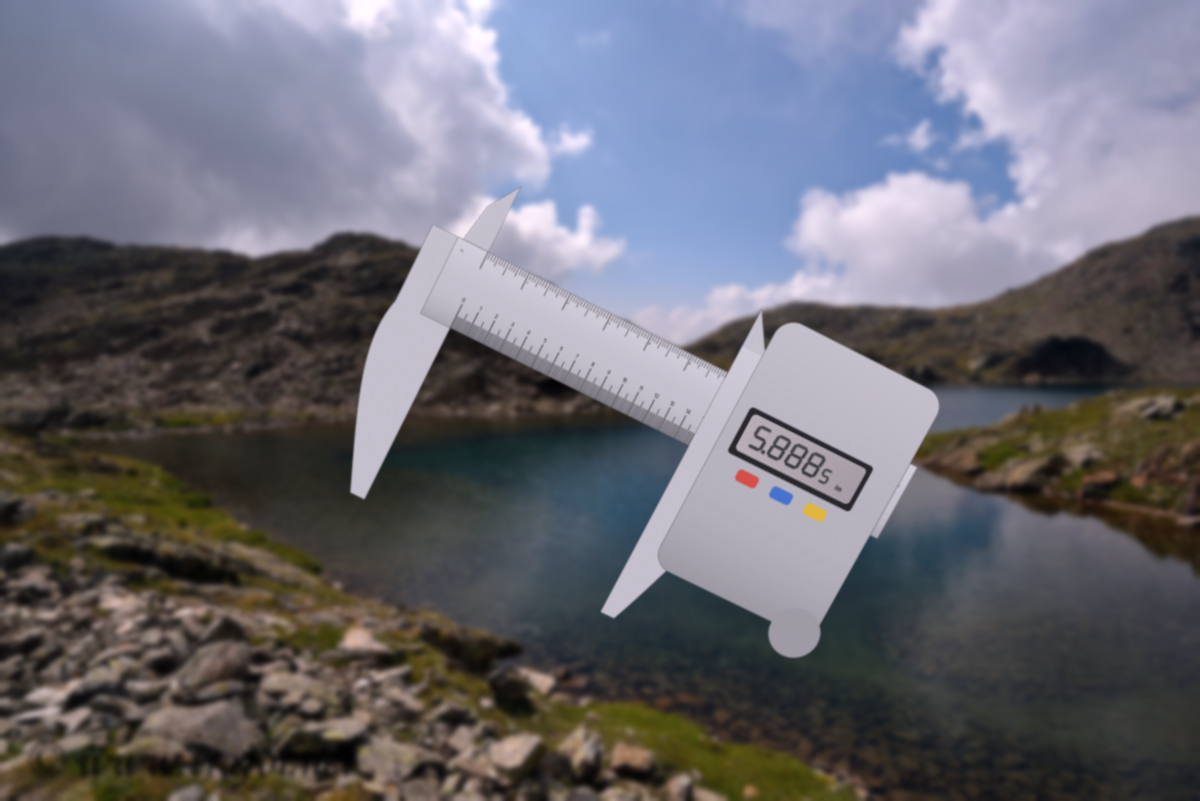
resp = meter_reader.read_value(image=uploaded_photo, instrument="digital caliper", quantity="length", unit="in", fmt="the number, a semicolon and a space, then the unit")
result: 5.8885; in
